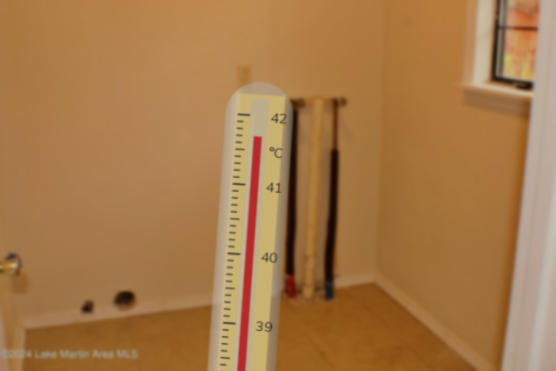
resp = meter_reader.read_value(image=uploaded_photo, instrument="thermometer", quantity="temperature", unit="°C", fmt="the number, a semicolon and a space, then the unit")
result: 41.7; °C
